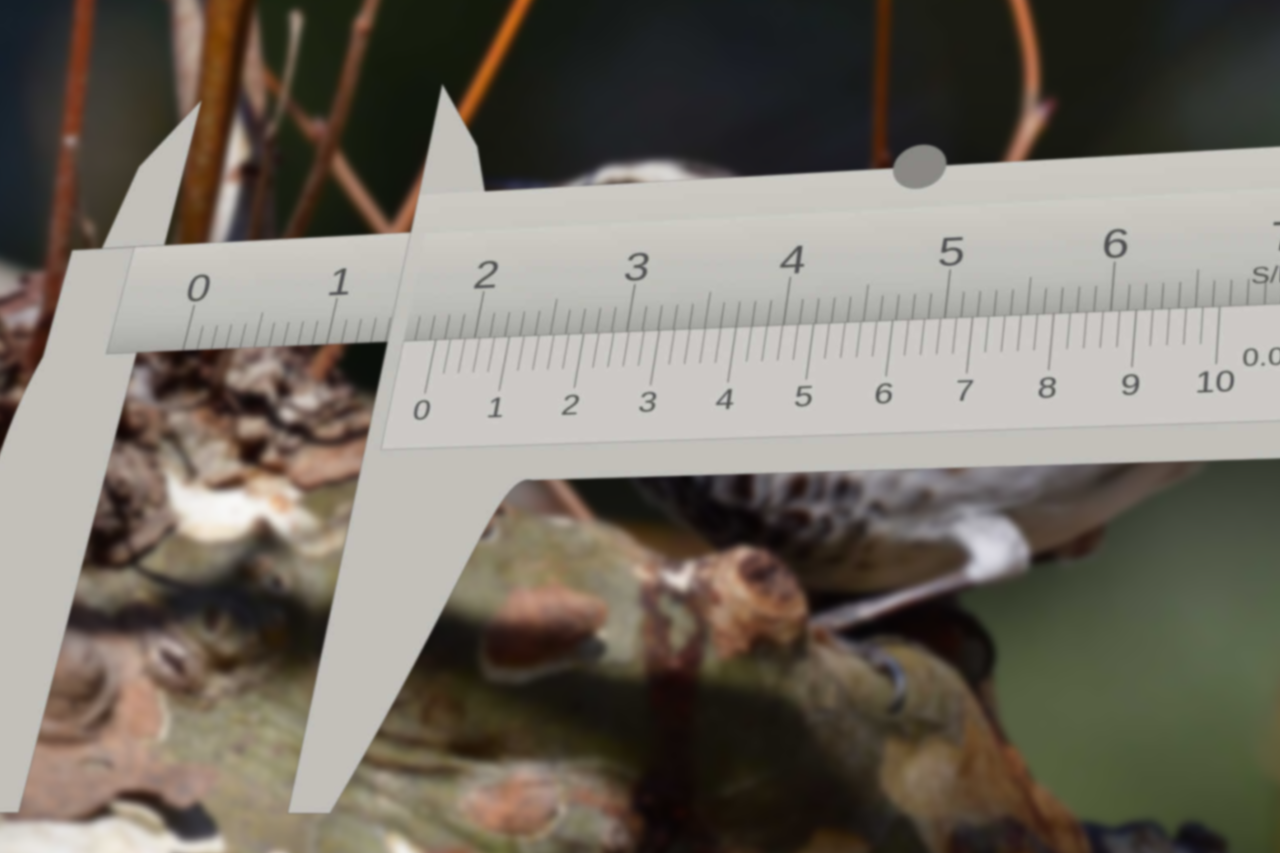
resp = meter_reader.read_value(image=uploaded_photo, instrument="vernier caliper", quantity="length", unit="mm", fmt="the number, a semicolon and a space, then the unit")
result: 17.4; mm
